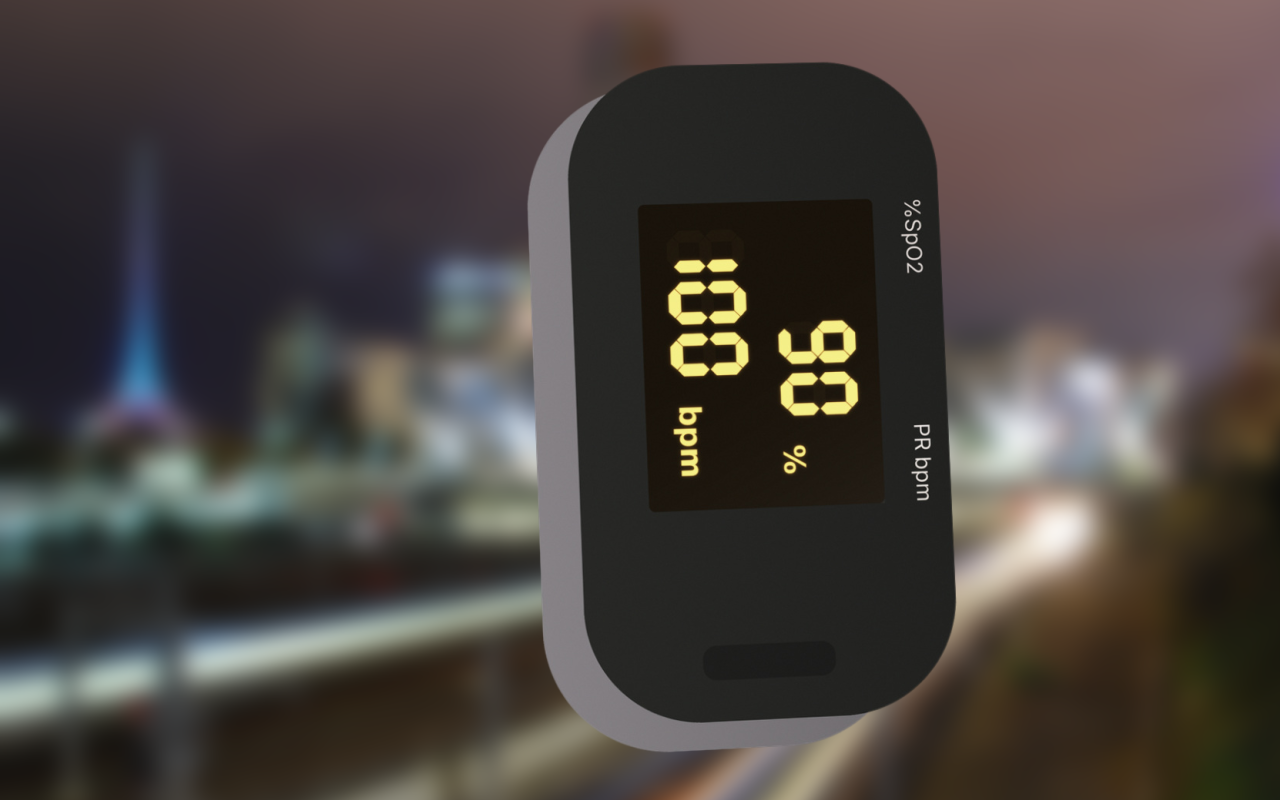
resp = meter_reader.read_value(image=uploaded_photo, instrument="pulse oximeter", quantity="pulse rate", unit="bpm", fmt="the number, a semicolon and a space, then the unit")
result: 100; bpm
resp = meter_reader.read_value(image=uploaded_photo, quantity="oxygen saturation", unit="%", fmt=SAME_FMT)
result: 90; %
